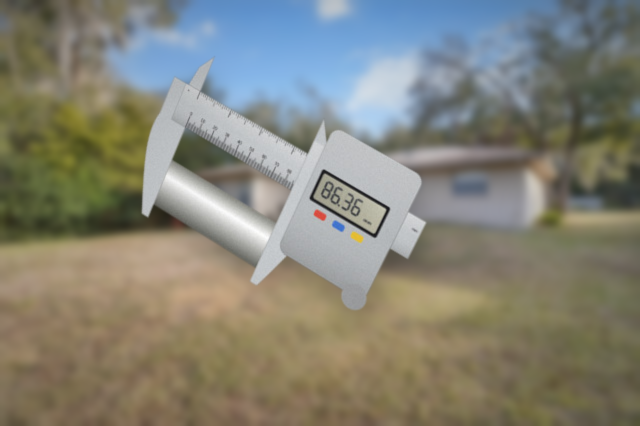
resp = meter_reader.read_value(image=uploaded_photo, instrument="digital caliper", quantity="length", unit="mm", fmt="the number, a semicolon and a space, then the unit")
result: 86.36; mm
